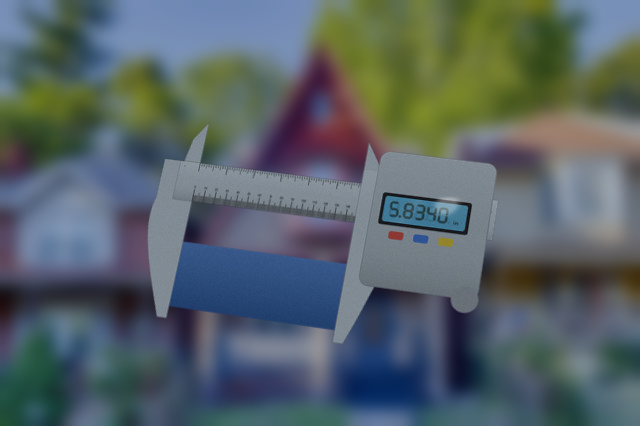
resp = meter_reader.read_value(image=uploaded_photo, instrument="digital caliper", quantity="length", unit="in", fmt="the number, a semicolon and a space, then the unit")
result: 5.8340; in
